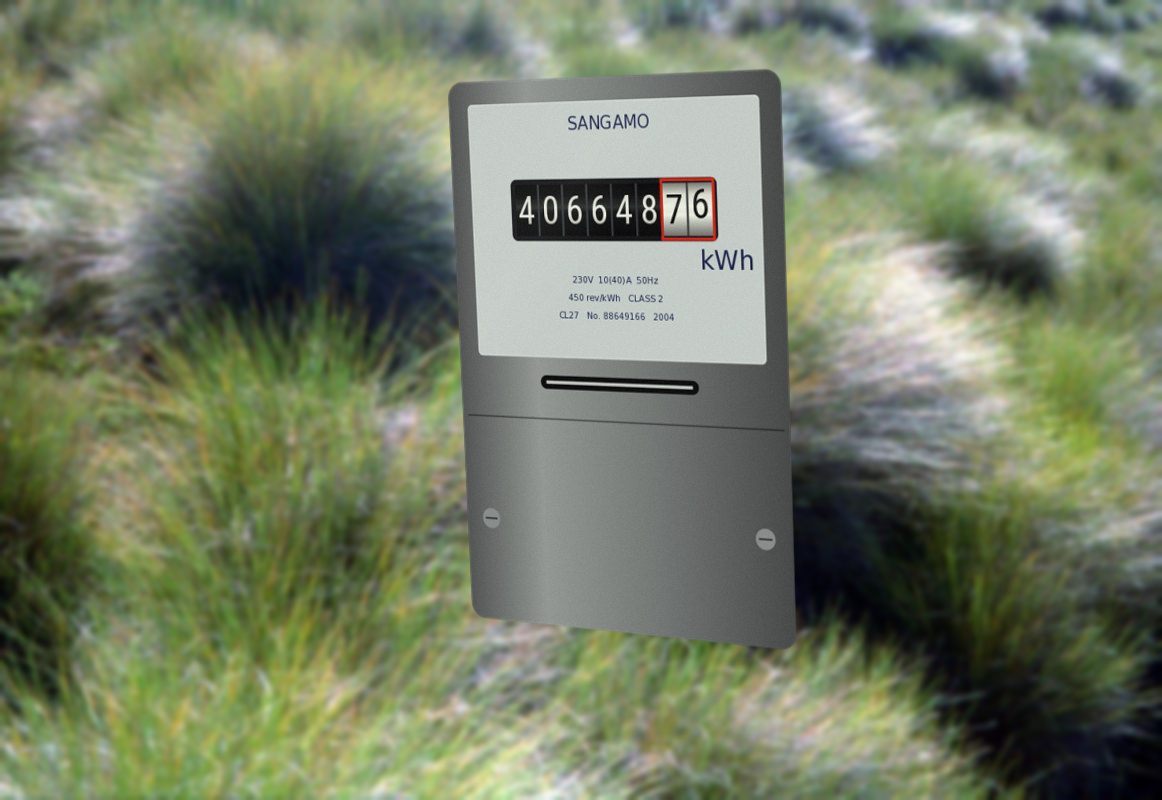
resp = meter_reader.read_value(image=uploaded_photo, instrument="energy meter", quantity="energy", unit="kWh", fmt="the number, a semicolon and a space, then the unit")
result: 406648.76; kWh
